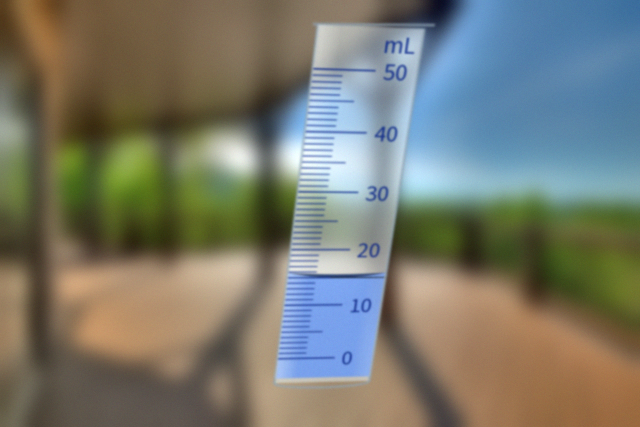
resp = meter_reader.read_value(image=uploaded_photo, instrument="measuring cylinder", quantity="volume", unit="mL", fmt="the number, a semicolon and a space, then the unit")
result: 15; mL
